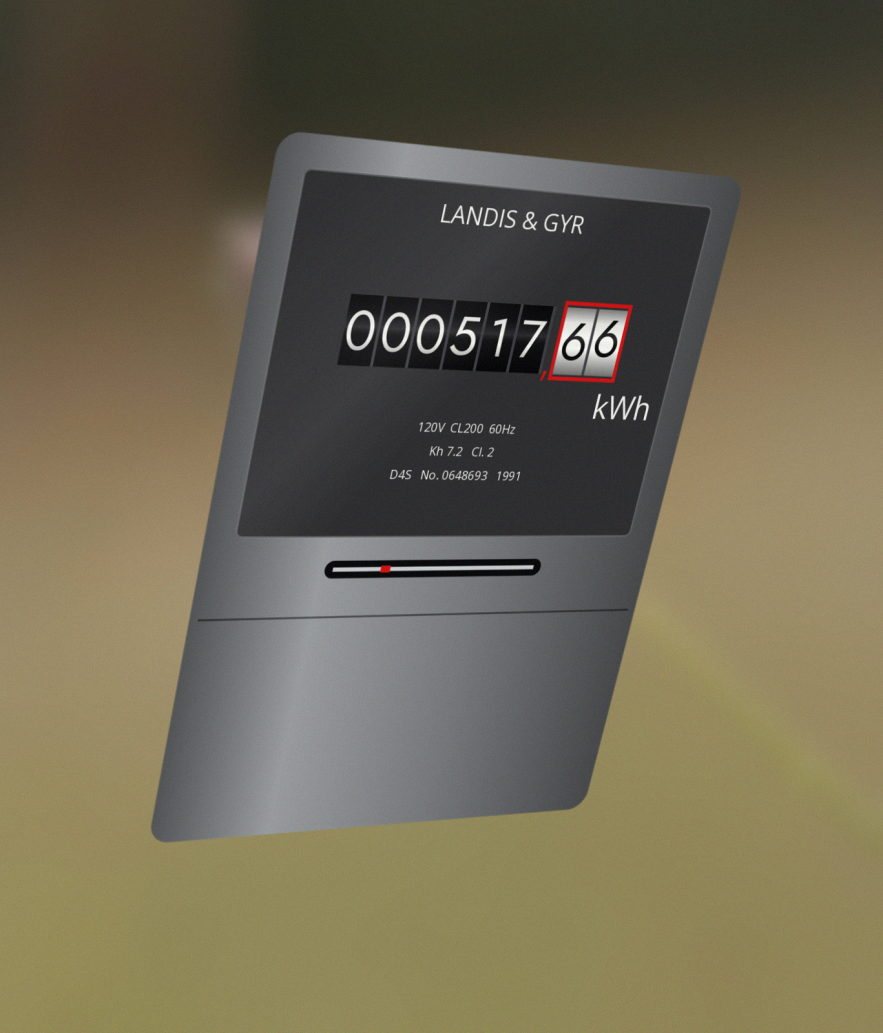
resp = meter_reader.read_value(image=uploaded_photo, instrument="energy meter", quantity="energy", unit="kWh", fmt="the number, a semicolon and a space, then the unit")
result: 517.66; kWh
